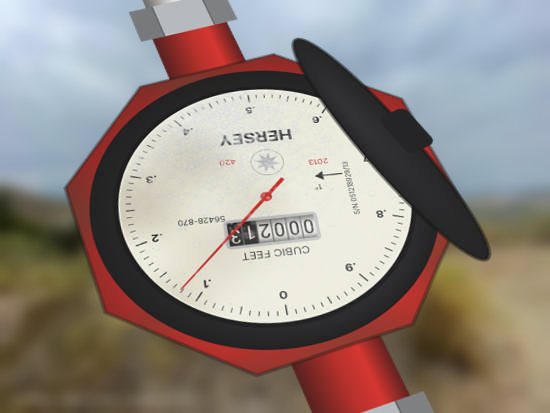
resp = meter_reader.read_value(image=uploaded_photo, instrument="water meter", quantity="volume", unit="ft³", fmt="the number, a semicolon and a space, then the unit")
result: 213.12; ft³
